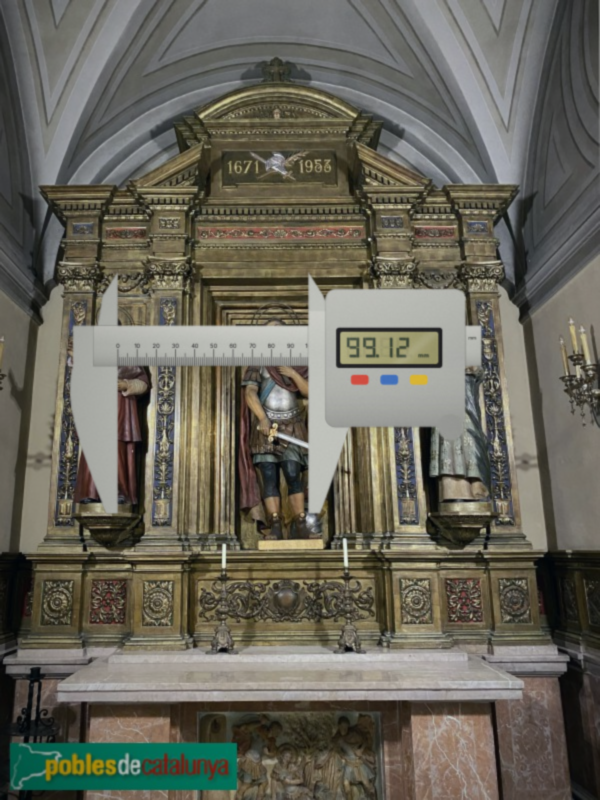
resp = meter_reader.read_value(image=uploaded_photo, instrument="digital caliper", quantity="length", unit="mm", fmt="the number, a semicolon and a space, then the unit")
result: 99.12; mm
